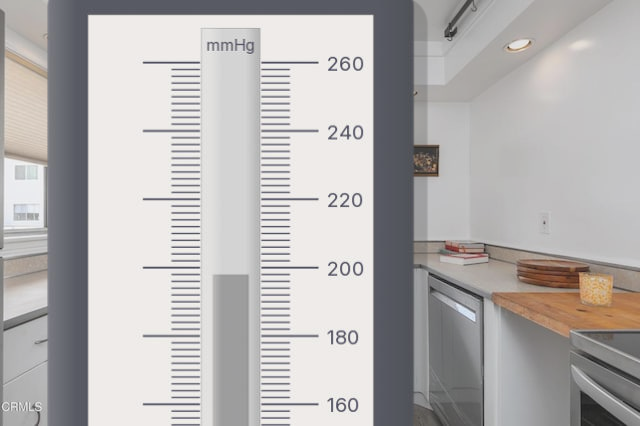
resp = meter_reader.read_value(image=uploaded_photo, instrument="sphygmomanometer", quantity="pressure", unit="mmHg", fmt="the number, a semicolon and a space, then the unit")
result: 198; mmHg
